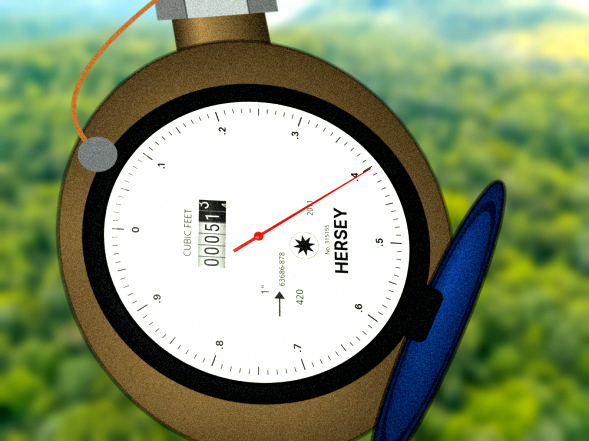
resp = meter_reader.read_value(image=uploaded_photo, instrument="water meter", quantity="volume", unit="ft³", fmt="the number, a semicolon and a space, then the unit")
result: 513.40; ft³
